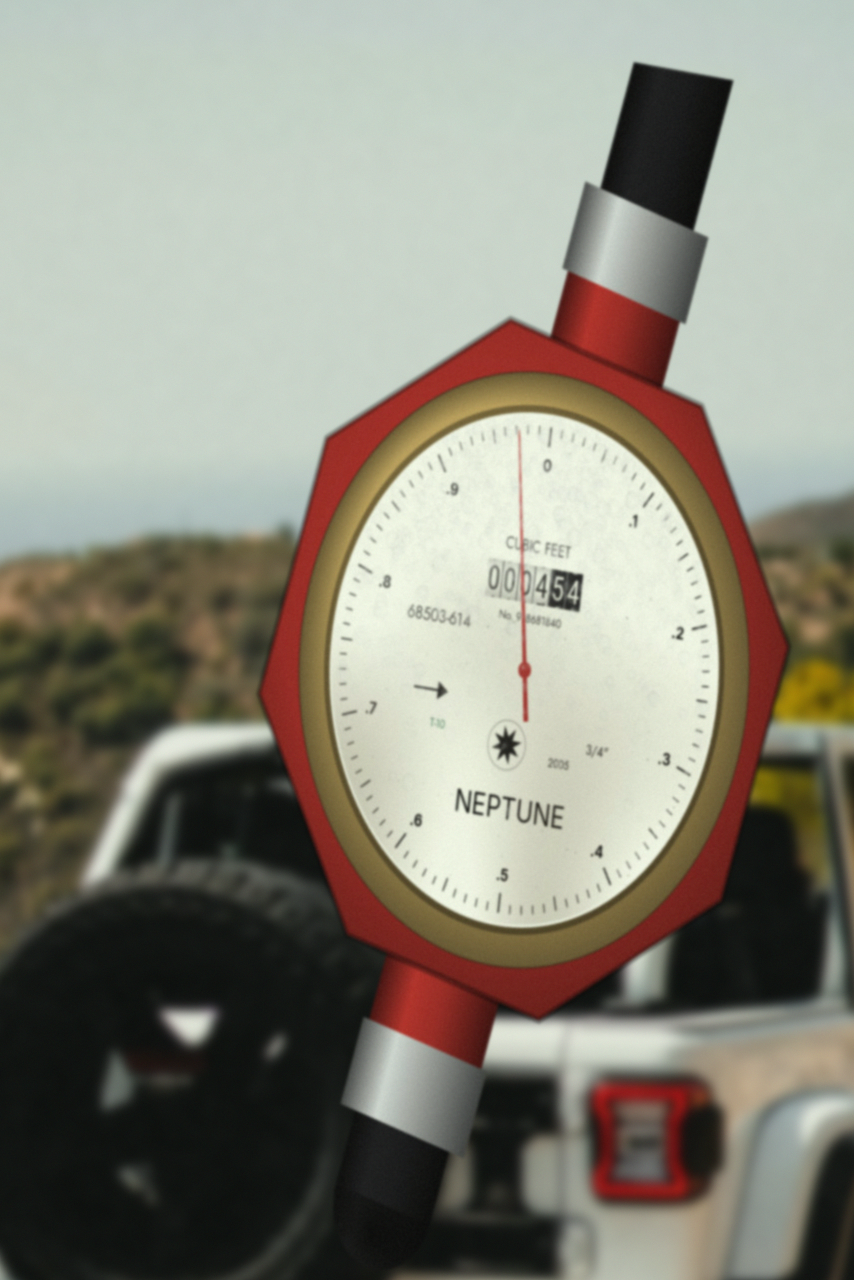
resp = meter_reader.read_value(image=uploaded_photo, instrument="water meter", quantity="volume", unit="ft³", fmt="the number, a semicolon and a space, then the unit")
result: 453.97; ft³
